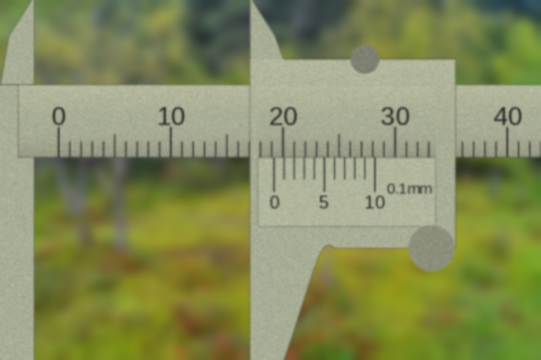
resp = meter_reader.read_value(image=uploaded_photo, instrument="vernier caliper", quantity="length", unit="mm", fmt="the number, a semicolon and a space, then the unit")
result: 19.2; mm
